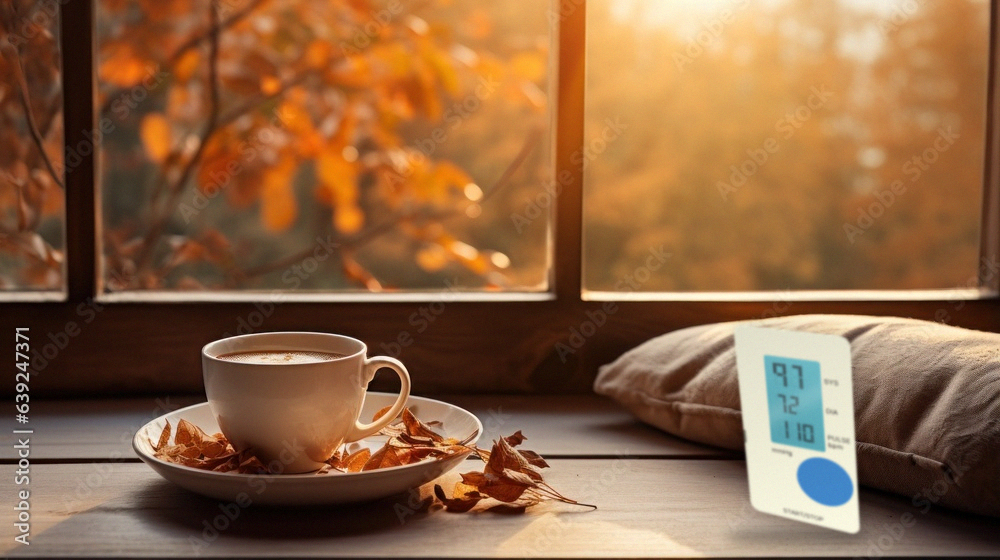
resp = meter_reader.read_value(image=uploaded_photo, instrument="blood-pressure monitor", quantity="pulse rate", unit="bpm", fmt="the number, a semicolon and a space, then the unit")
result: 110; bpm
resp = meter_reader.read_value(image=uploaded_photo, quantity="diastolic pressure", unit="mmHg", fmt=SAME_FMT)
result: 72; mmHg
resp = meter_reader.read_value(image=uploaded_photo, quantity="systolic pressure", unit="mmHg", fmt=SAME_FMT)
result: 97; mmHg
